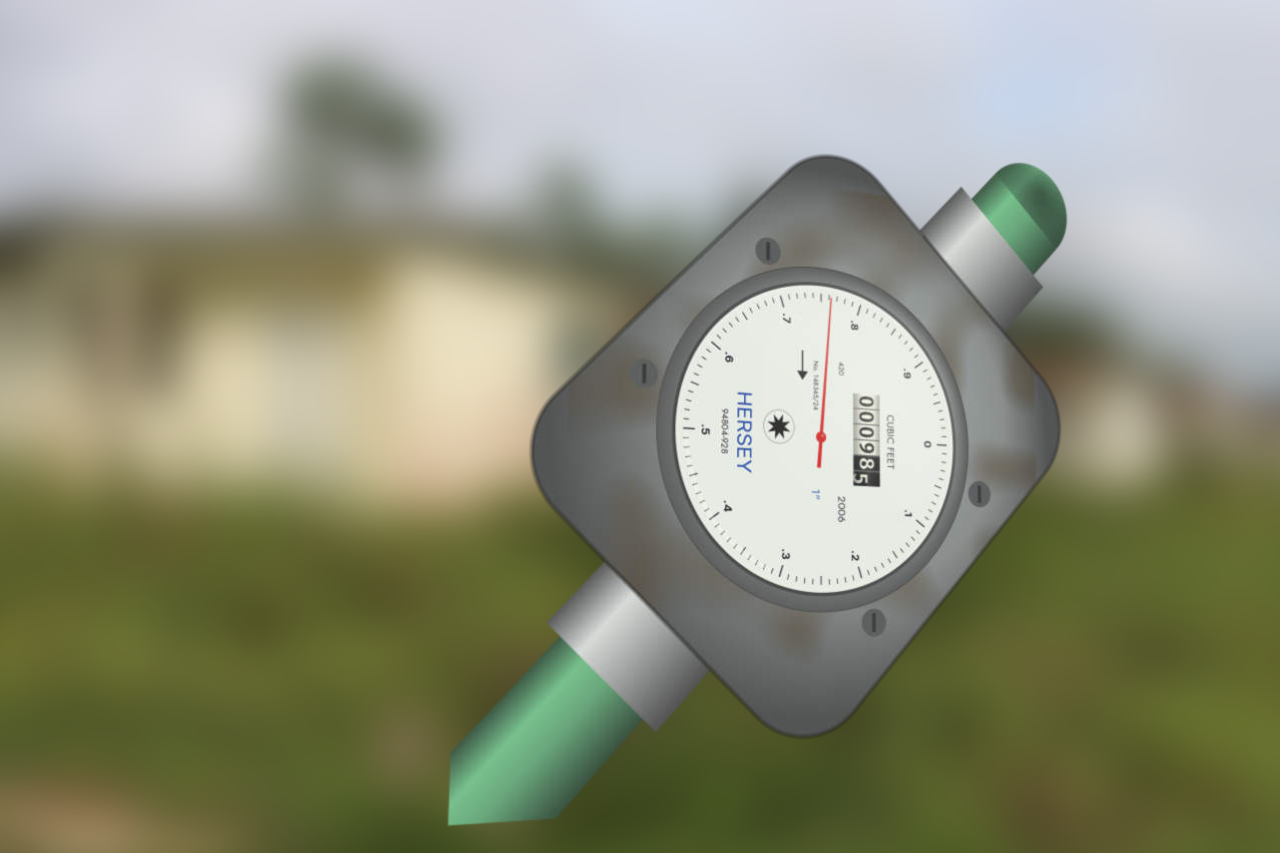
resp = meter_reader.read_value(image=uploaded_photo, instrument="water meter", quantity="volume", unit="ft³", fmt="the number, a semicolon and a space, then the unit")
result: 984.76; ft³
